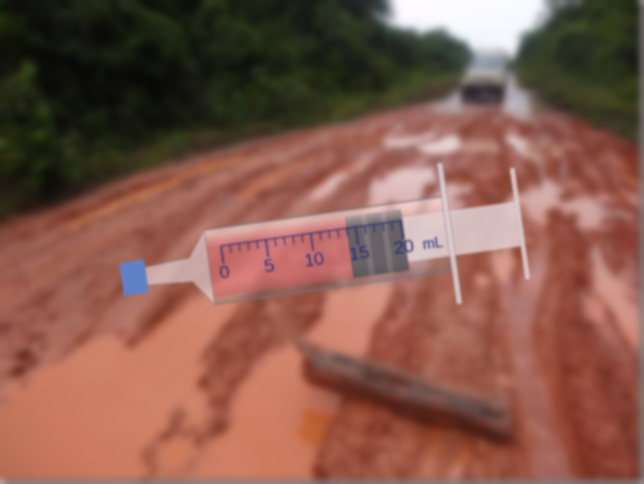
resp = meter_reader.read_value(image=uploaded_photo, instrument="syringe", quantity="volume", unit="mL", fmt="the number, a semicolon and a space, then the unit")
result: 14; mL
